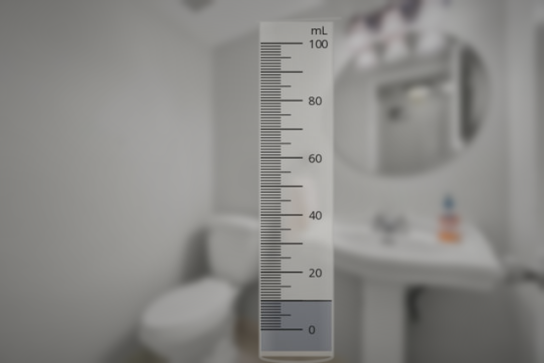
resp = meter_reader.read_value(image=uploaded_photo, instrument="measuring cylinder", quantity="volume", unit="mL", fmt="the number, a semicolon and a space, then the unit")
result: 10; mL
